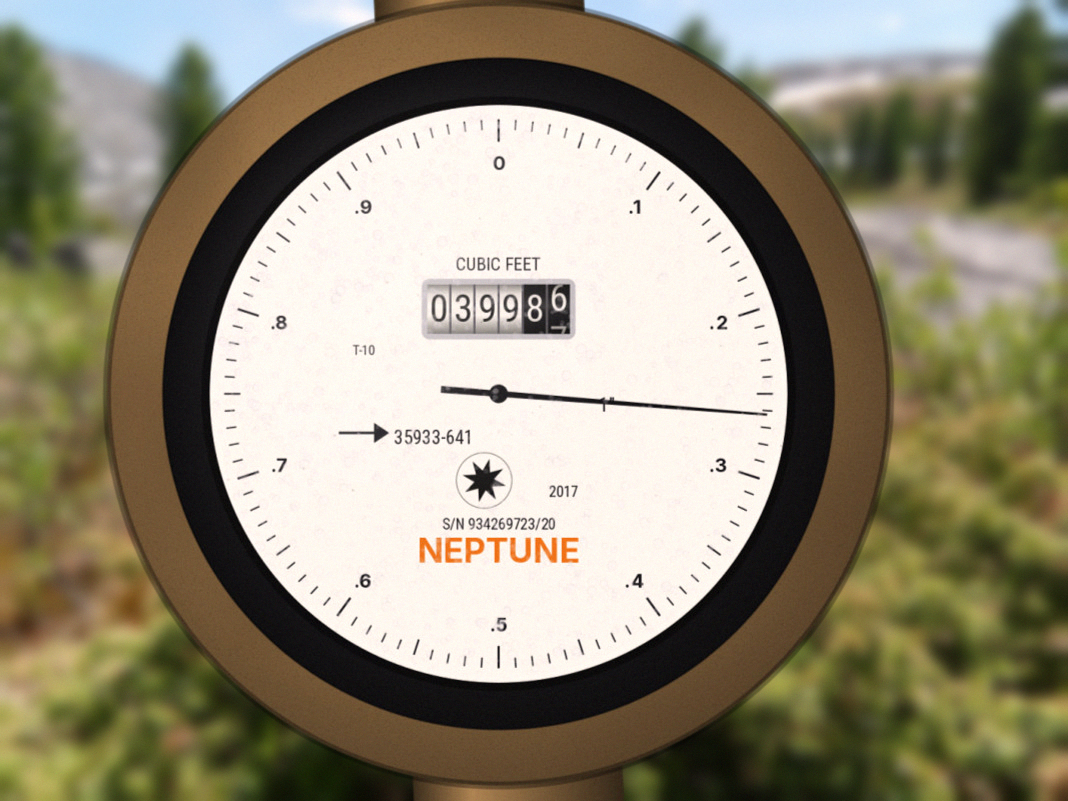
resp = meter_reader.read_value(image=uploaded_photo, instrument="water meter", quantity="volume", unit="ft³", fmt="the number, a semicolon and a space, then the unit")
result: 39986.26; ft³
